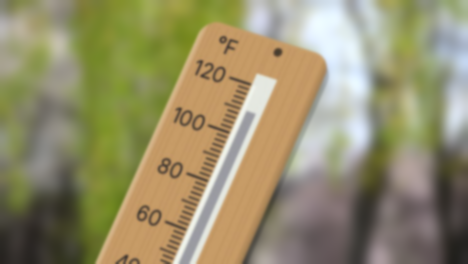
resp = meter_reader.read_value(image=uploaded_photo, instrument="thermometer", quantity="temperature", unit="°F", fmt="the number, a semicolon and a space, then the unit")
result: 110; °F
